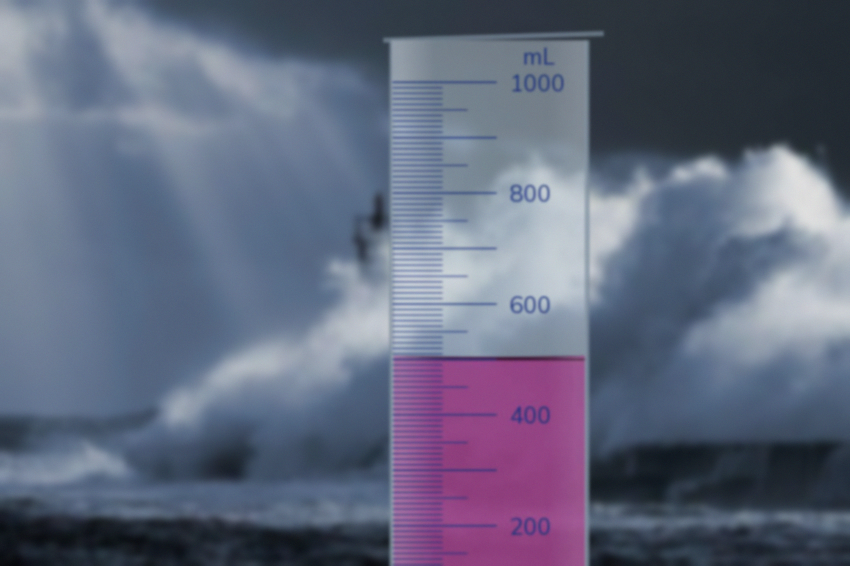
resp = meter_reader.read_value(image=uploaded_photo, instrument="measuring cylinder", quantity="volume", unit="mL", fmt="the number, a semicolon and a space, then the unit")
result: 500; mL
